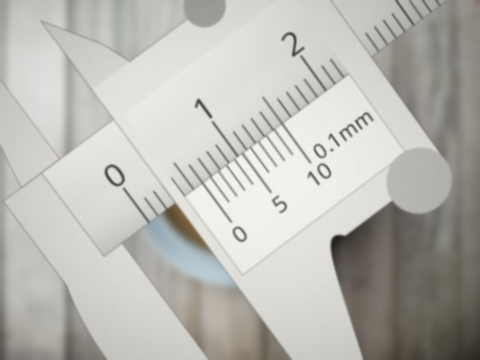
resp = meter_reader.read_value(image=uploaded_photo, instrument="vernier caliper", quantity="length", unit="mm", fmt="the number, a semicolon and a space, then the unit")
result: 6.0; mm
